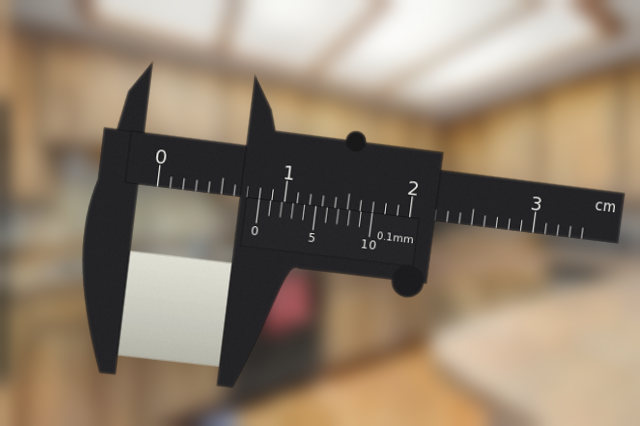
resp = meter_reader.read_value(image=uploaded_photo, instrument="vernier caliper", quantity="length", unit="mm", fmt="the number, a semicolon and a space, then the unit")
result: 8.0; mm
